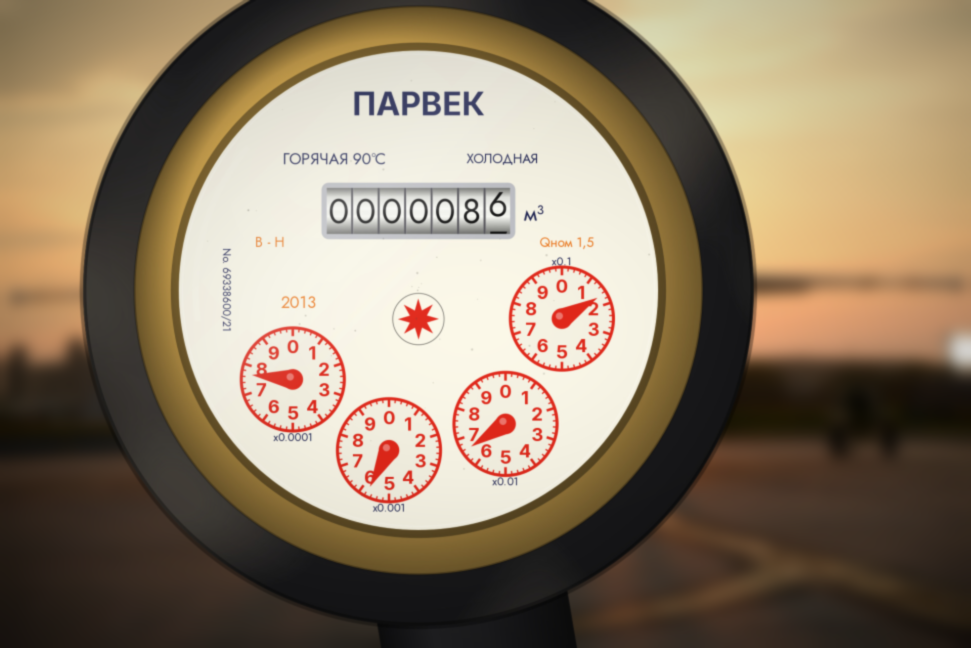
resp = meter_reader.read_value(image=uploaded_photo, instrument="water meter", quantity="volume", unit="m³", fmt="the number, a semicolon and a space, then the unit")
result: 86.1657; m³
